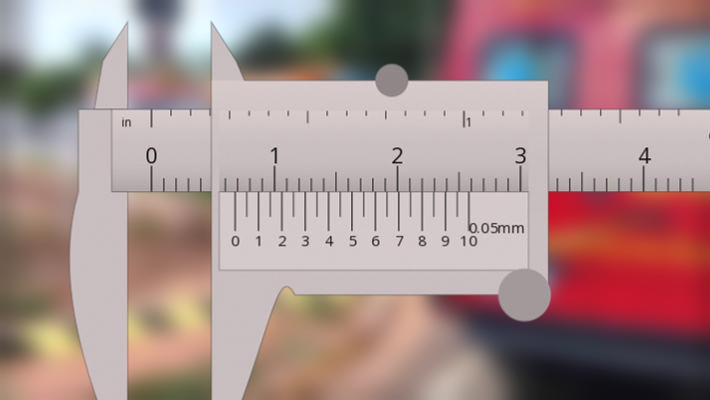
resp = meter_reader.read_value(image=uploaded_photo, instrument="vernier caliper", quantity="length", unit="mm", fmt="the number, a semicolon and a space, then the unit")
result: 6.8; mm
